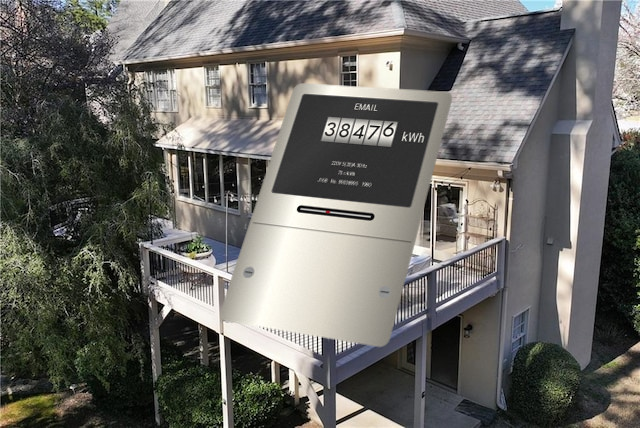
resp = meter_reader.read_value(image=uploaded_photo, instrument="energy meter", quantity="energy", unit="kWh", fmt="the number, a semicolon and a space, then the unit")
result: 38476; kWh
